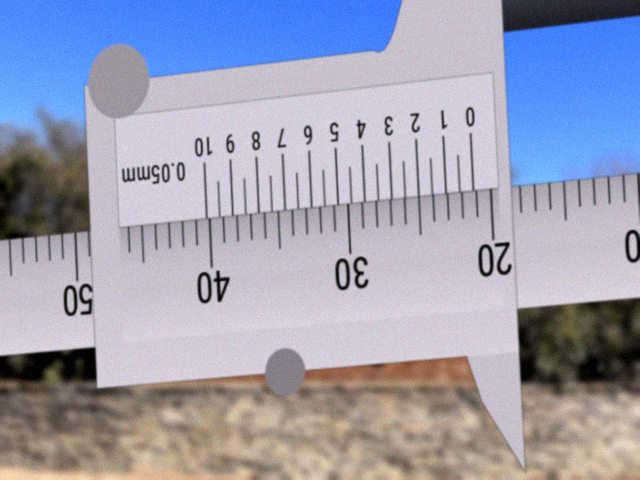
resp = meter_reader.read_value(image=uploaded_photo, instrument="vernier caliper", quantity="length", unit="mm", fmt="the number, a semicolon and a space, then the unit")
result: 21.2; mm
